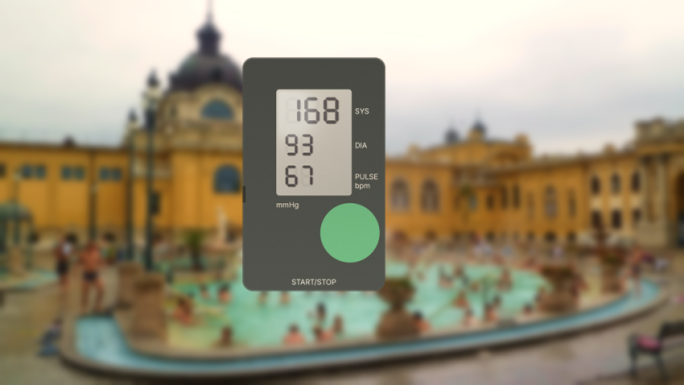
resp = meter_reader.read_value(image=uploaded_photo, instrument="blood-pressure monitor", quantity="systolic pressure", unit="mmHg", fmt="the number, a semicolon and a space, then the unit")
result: 168; mmHg
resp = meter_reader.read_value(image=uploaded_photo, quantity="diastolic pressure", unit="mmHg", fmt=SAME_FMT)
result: 93; mmHg
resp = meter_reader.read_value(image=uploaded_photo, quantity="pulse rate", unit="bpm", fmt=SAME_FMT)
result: 67; bpm
